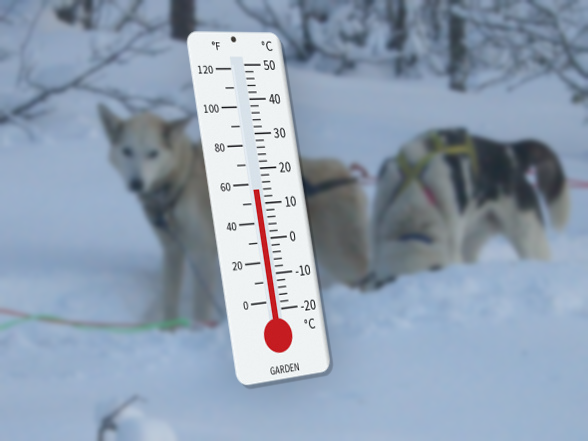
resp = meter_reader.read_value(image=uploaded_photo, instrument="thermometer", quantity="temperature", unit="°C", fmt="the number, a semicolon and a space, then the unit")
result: 14; °C
